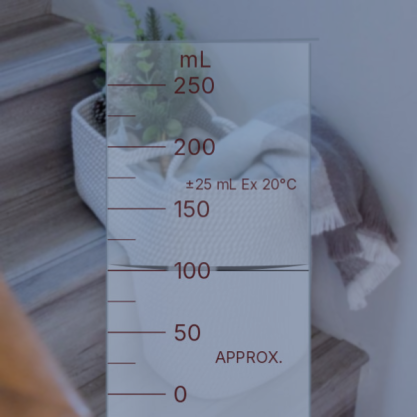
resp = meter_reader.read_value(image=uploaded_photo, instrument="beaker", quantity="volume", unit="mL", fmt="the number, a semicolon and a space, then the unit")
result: 100; mL
